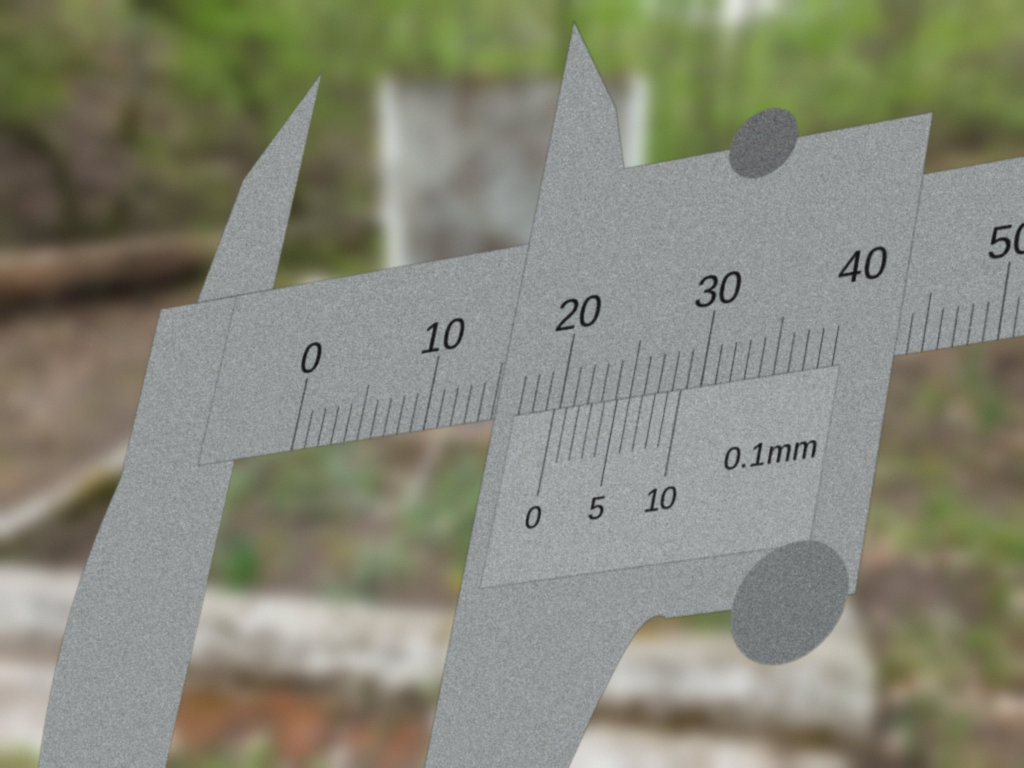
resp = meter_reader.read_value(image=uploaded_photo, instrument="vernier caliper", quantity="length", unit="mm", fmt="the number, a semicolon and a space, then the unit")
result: 19.6; mm
